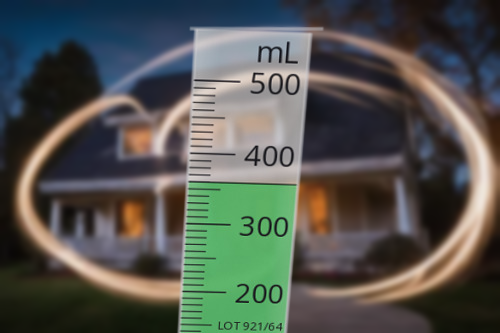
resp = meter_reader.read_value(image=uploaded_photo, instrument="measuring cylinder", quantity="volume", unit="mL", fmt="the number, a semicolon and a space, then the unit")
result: 360; mL
